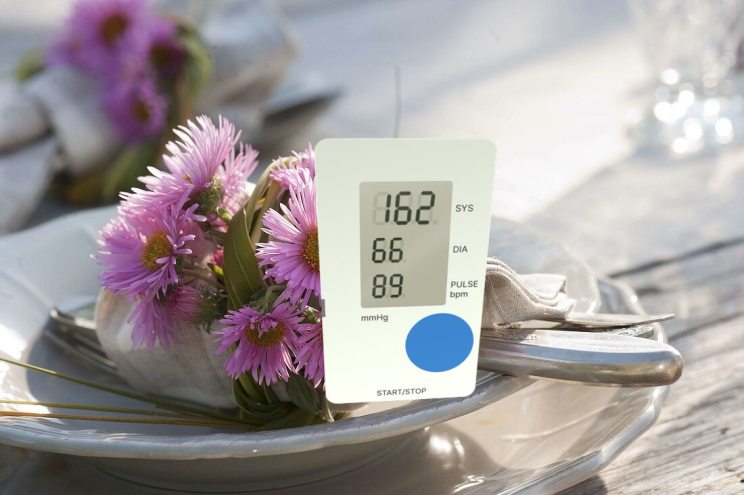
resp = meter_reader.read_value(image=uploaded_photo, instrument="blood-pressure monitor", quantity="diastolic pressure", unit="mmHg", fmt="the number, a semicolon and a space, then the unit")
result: 66; mmHg
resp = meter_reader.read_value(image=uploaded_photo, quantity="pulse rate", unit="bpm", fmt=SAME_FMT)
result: 89; bpm
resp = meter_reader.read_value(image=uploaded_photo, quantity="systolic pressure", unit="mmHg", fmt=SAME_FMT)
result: 162; mmHg
